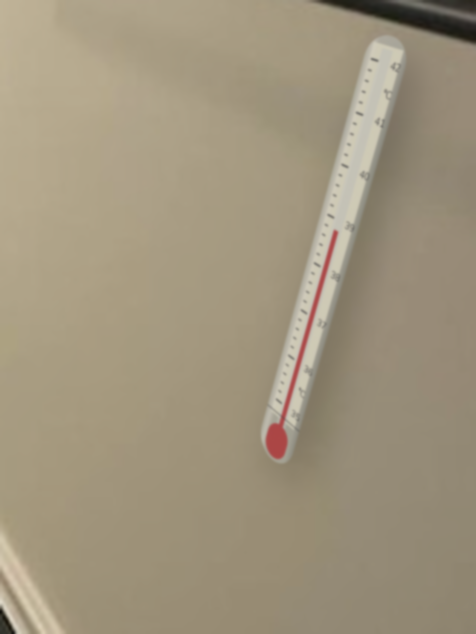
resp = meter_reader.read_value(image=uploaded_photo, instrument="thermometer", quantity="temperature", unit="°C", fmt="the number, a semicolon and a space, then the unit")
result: 38.8; °C
